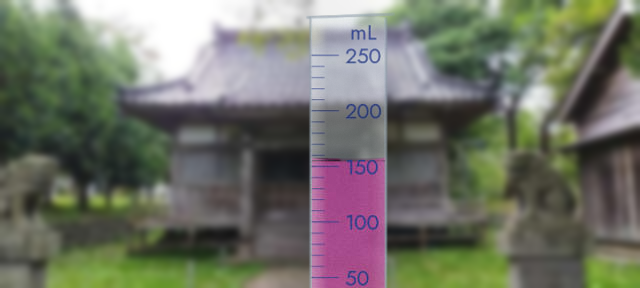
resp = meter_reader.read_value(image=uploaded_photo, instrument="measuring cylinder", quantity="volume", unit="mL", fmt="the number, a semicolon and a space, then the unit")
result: 155; mL
